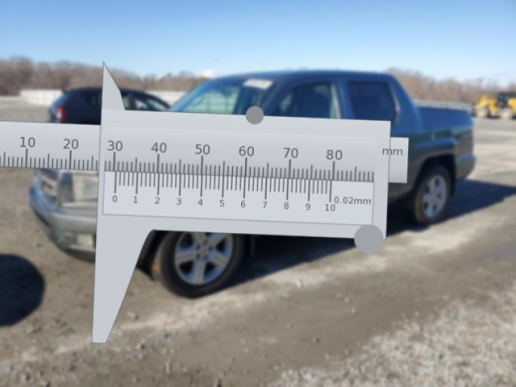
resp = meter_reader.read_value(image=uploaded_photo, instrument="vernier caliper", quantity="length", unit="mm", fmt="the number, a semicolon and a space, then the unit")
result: 30.5; mm
